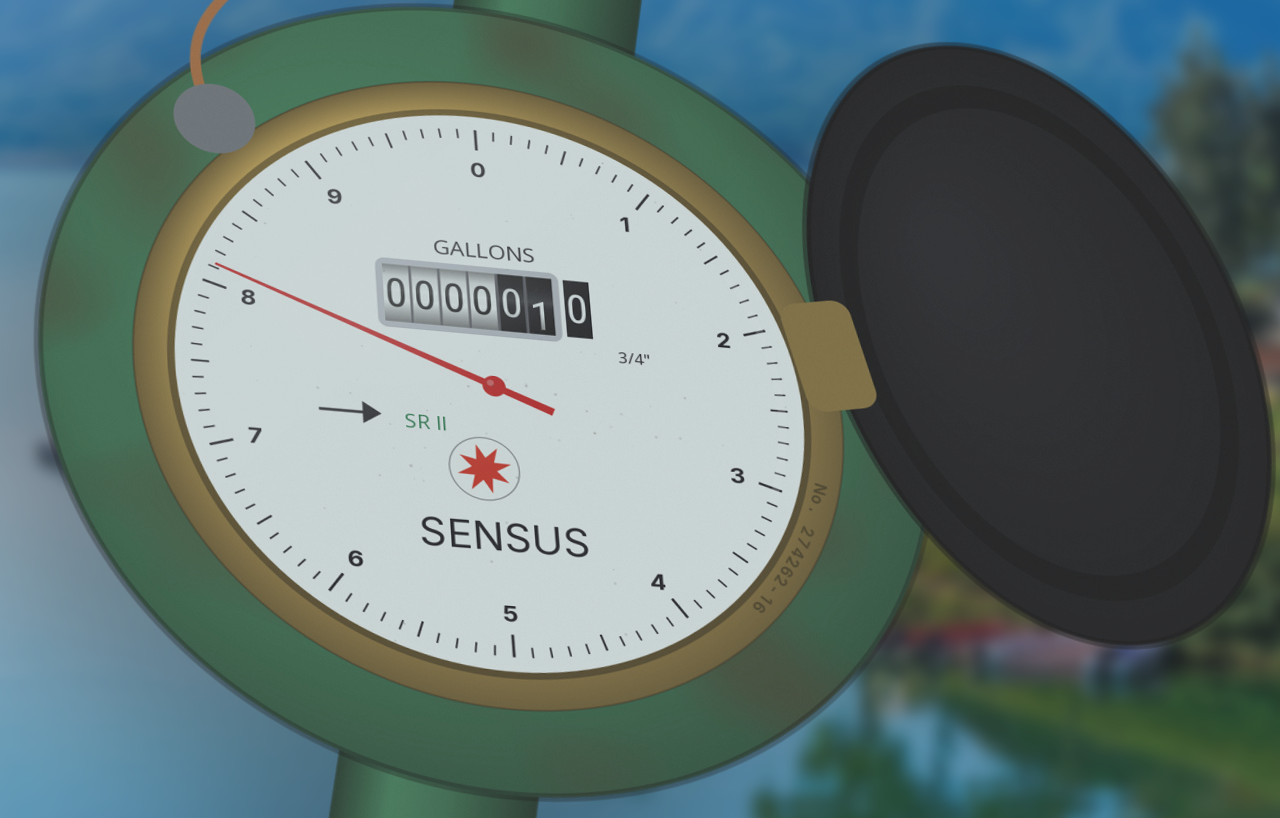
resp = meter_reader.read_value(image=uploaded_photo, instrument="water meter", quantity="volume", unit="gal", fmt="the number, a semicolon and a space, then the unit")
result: 8.1; gal
